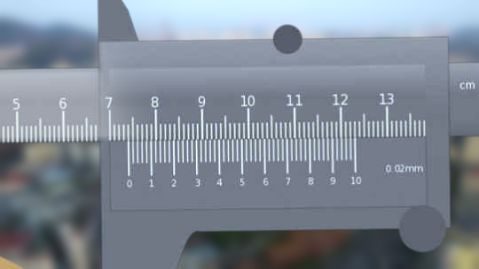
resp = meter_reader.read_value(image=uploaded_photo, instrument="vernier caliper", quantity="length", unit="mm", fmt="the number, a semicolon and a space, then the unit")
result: 74.0; mm
